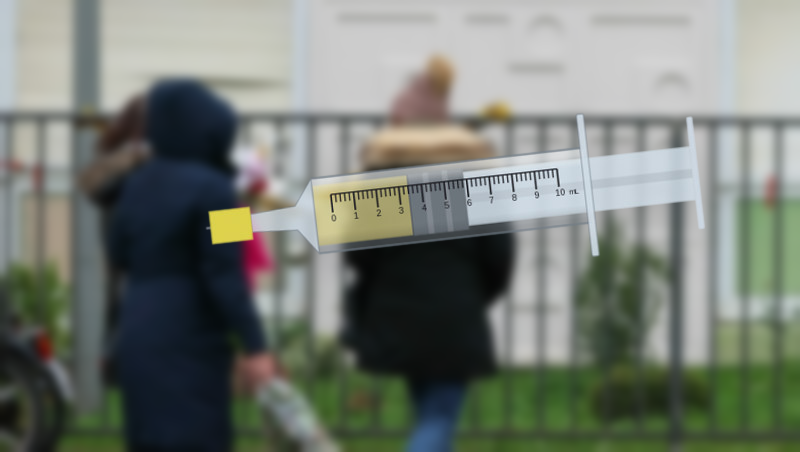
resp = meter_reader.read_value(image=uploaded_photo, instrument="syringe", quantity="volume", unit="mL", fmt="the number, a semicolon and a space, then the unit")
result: 3.4; mL
